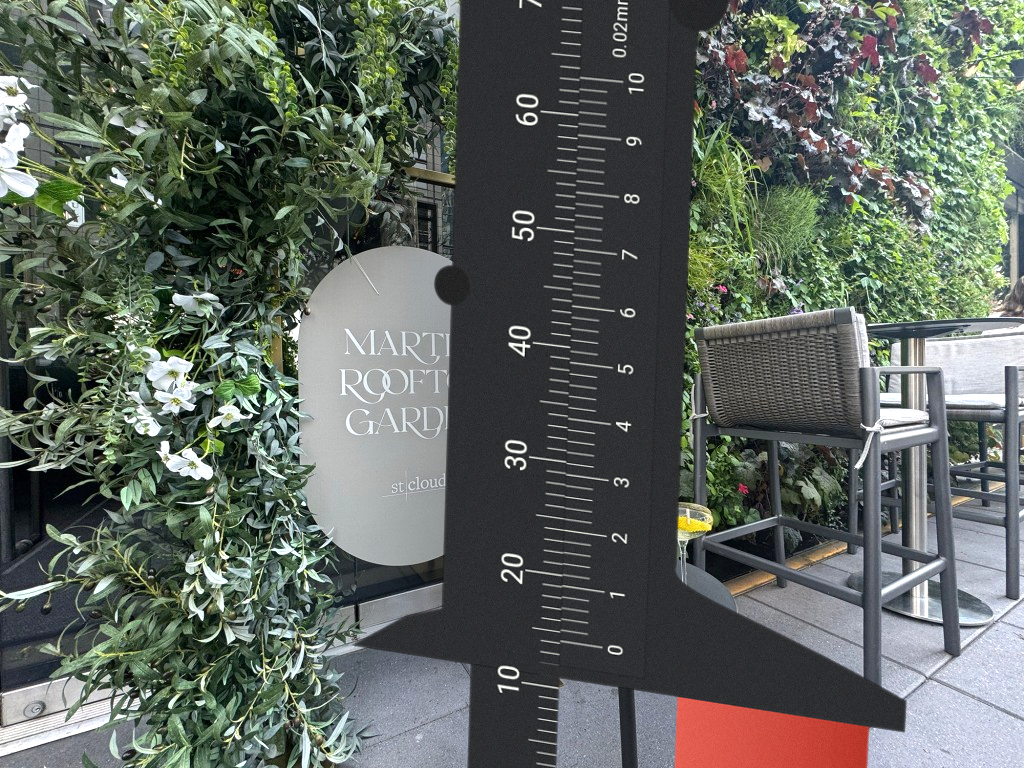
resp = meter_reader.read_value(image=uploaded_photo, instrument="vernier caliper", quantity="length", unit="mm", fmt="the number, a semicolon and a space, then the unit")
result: 14.2; mm
